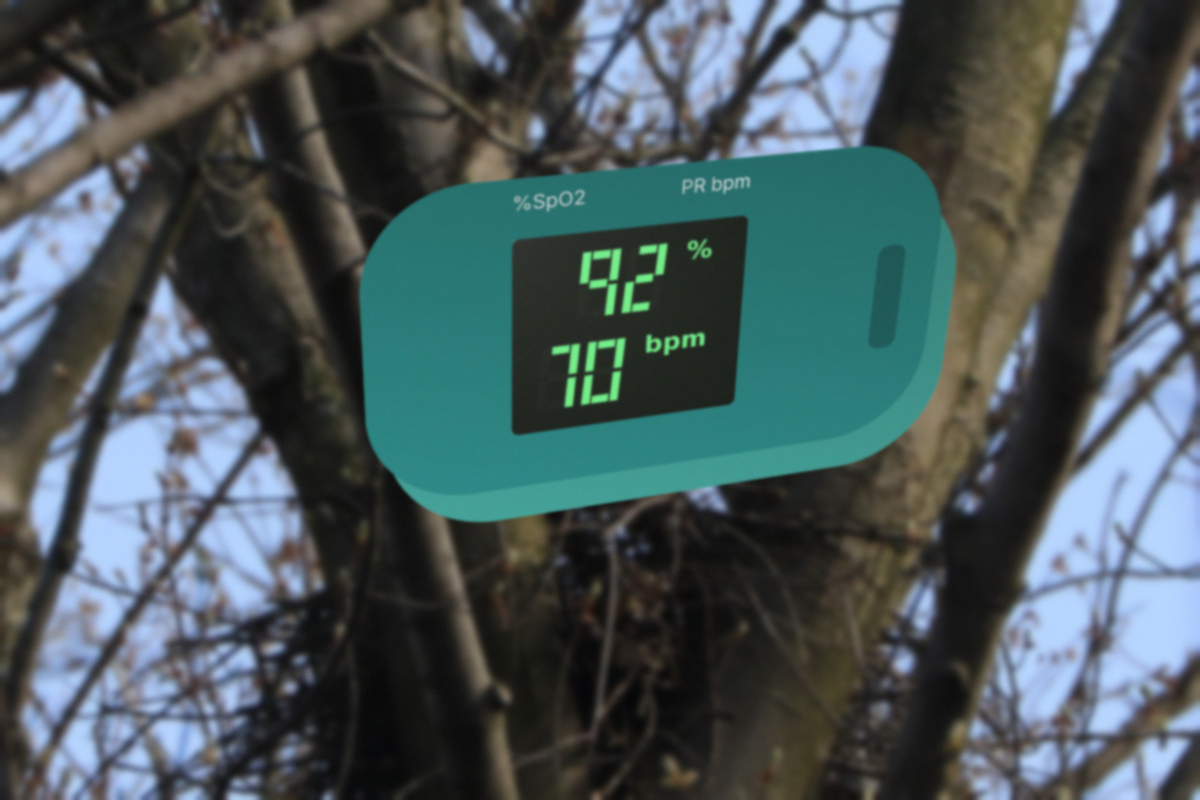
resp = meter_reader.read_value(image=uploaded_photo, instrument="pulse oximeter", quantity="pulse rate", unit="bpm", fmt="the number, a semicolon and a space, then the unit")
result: 70; bpm
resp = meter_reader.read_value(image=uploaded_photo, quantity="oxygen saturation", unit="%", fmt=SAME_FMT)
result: 92; %
